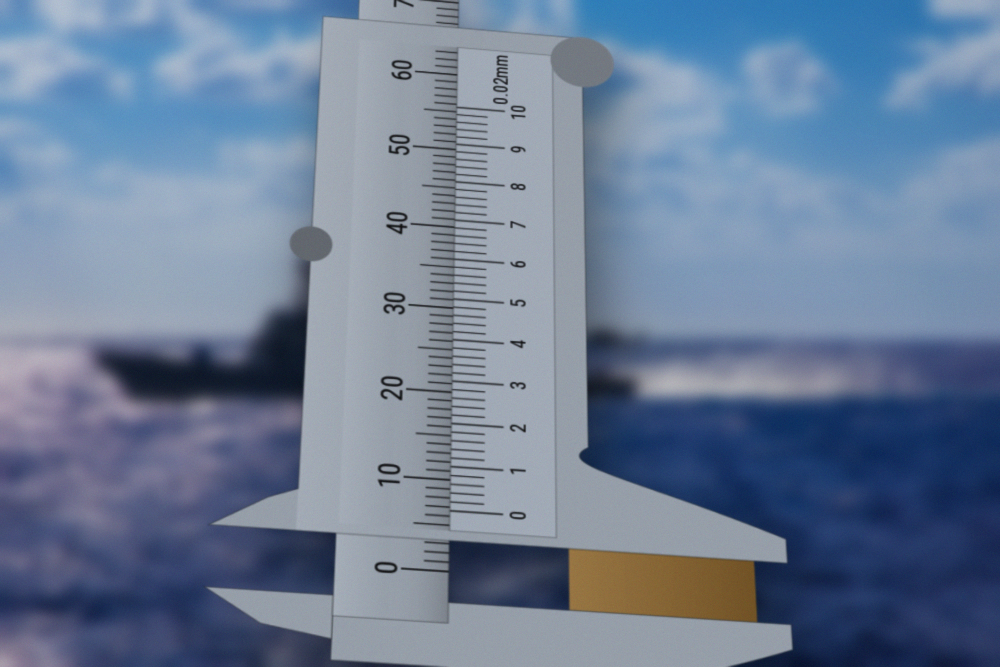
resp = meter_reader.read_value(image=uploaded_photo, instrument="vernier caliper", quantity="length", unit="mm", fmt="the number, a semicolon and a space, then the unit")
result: 6.6; mm
